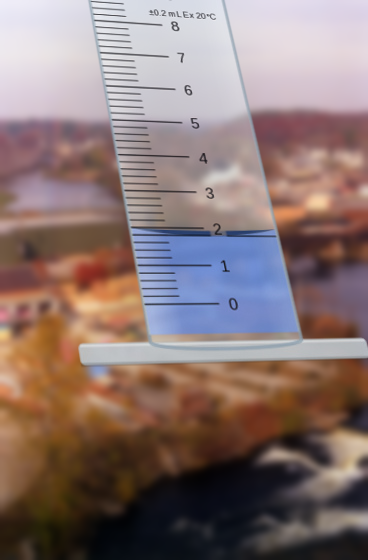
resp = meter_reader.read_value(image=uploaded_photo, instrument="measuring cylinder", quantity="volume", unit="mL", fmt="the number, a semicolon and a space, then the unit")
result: 1.8; mL
